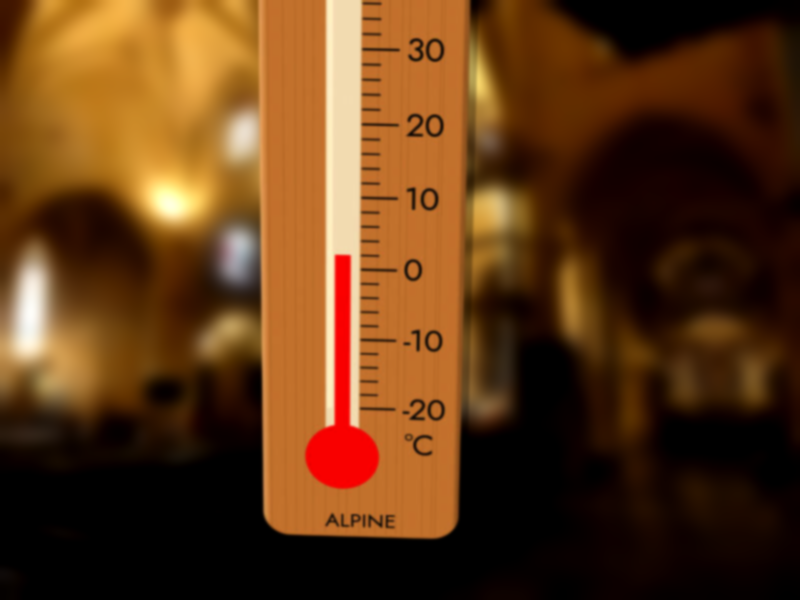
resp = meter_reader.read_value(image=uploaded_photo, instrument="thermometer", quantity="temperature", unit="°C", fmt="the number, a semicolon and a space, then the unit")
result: 2; °C
